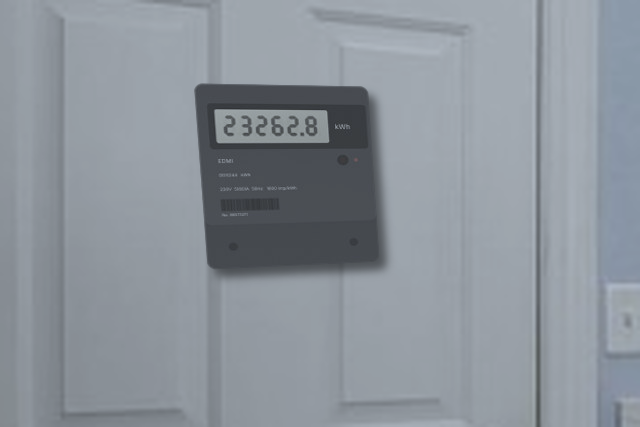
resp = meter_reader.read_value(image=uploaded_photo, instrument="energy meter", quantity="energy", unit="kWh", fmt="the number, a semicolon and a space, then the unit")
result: 23262.8; kWh
